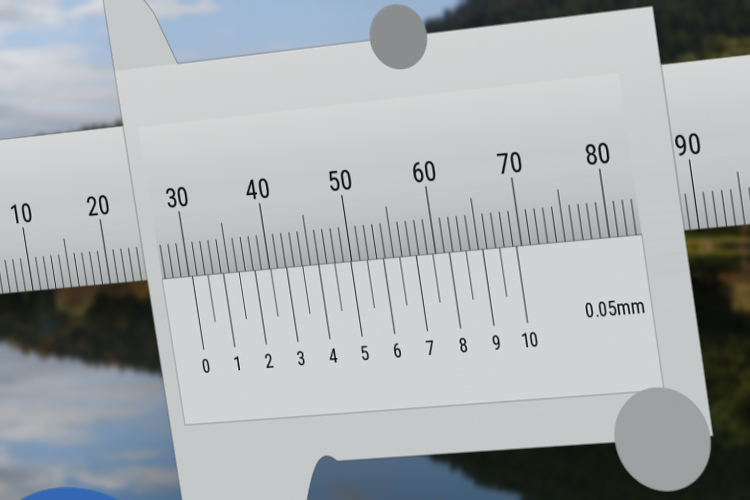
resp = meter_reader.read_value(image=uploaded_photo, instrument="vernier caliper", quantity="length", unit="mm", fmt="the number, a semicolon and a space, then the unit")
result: 30.4; mm
